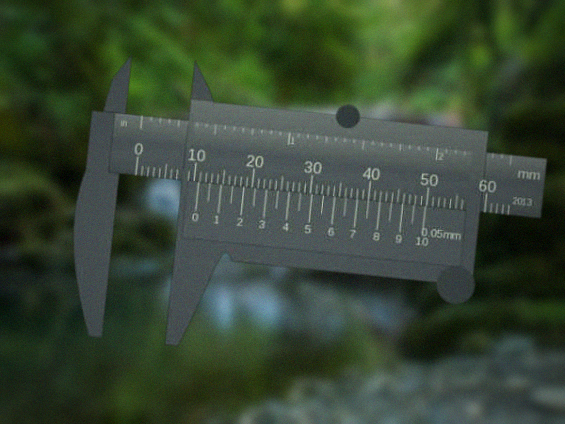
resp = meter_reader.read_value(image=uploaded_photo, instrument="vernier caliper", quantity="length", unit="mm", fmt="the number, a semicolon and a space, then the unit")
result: 10.8; mm
